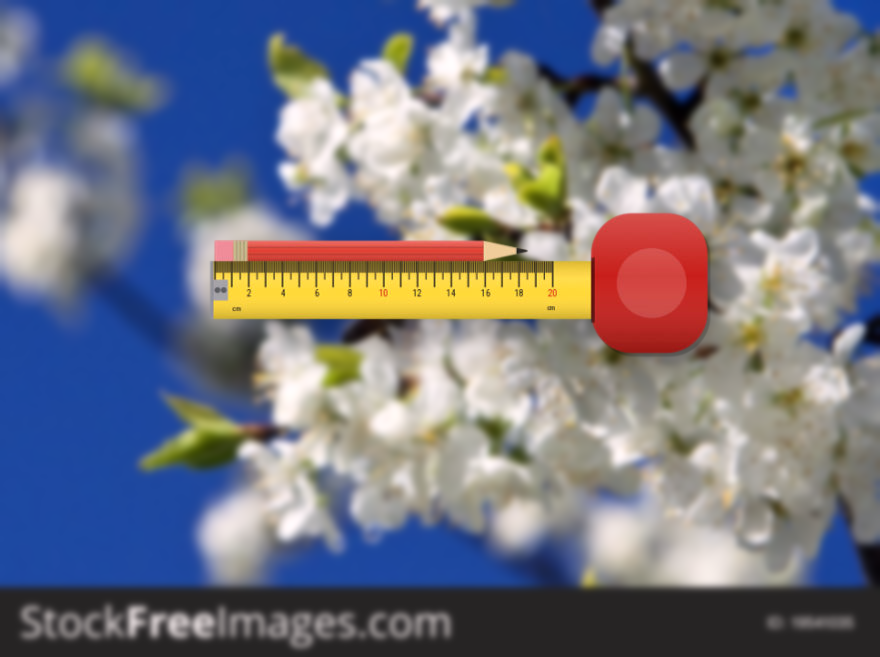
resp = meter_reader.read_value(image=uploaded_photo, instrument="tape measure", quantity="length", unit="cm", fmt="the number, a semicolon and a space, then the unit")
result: 18.5; cm
